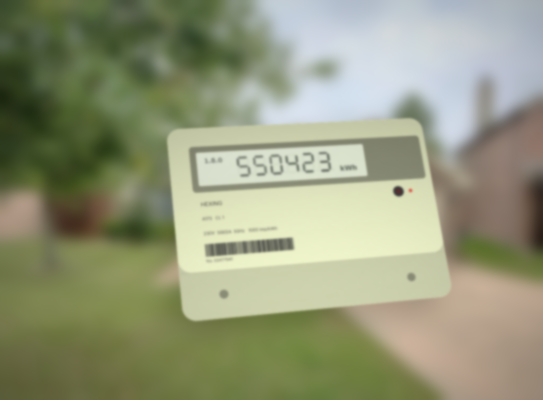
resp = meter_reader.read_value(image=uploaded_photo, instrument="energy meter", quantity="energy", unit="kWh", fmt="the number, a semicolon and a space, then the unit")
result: 550423; kWh
